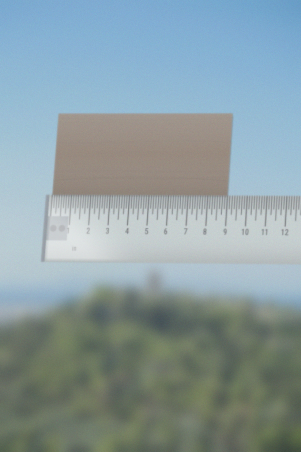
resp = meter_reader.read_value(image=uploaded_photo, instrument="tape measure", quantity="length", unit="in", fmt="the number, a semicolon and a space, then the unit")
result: 9; in
